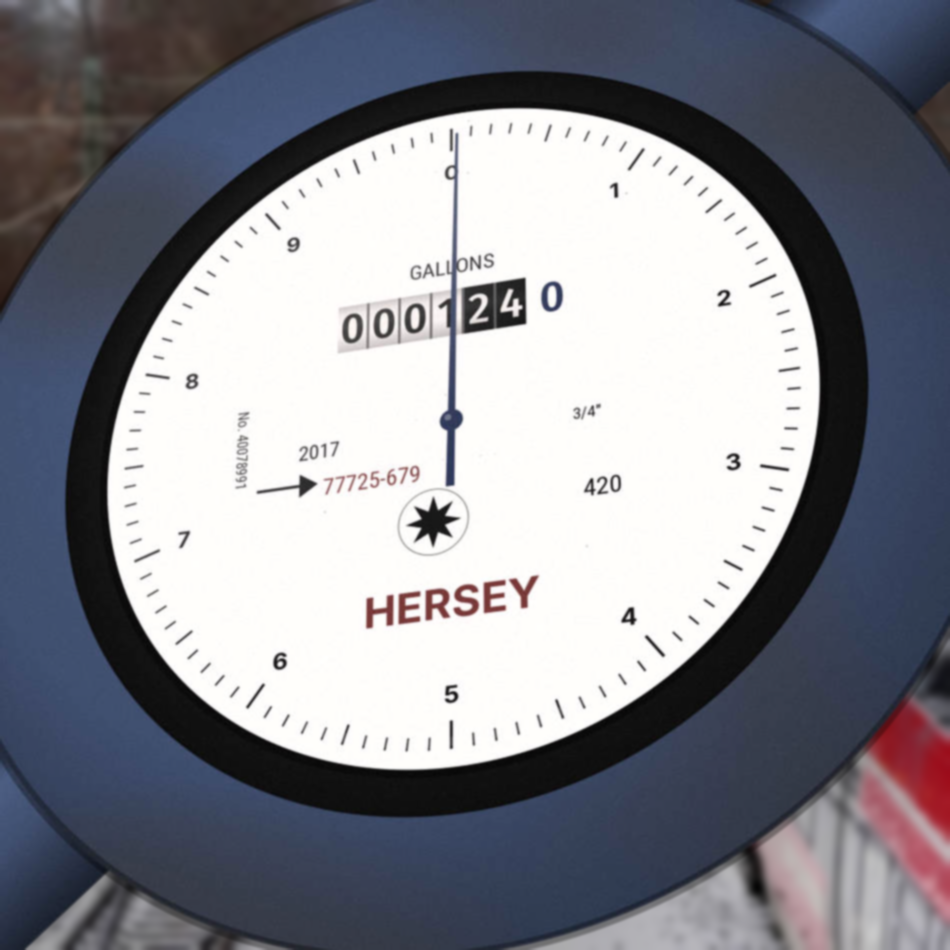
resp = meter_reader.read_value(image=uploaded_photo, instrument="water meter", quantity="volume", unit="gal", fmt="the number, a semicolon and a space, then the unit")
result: 1240.0; gal
